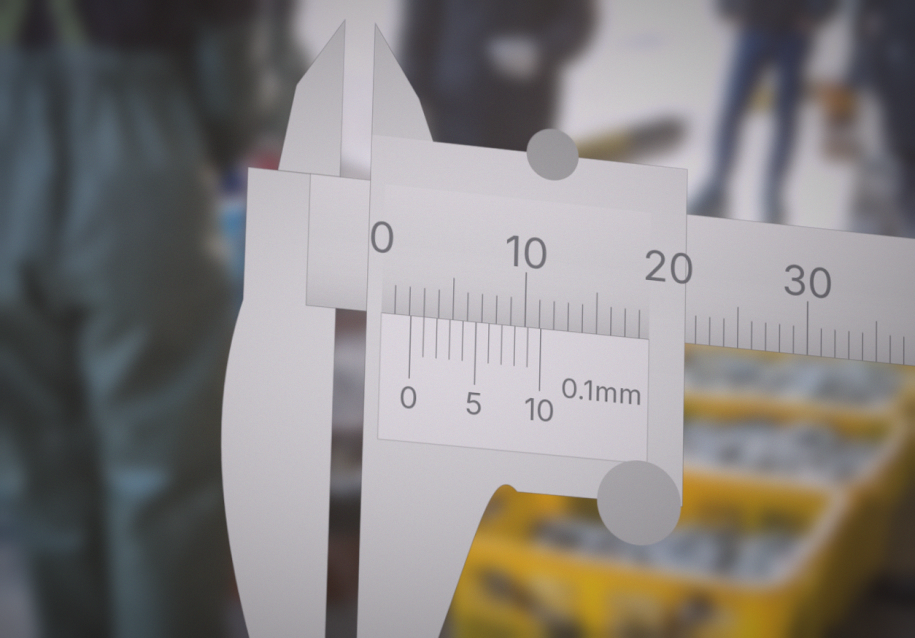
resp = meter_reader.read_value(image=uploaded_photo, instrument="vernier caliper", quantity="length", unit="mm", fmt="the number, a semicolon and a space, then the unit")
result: 2.1; mm
